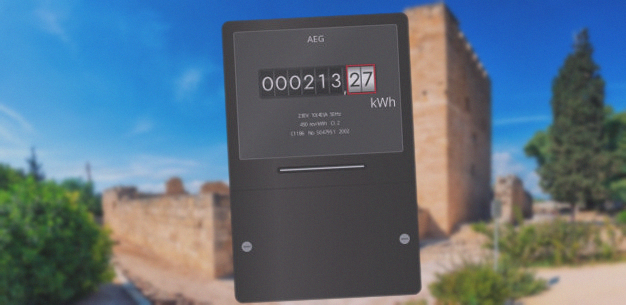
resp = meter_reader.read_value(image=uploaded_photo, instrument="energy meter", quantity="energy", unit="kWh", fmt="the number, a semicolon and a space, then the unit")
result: 213.27; kWh
